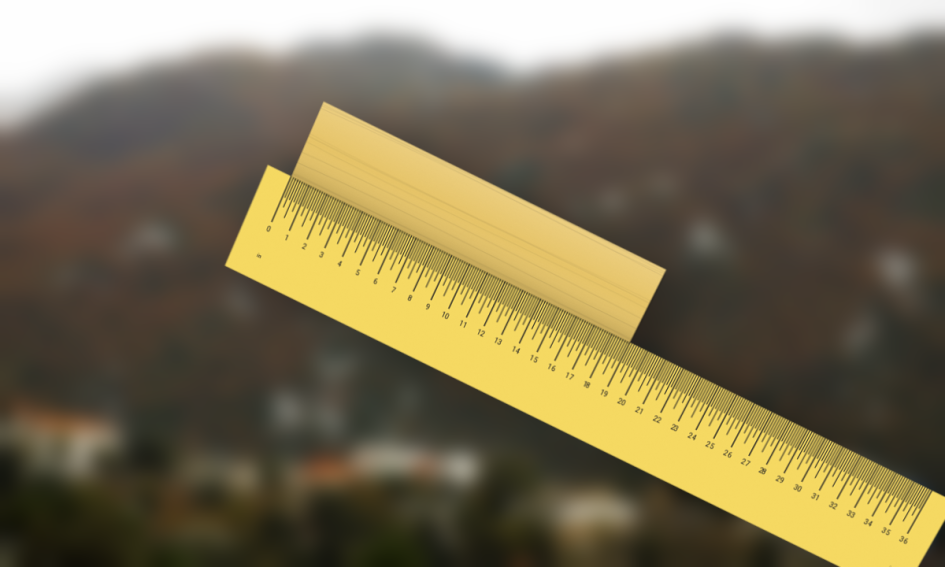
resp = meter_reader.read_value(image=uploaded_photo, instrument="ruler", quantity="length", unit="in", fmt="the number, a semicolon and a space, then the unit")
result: 19; in
